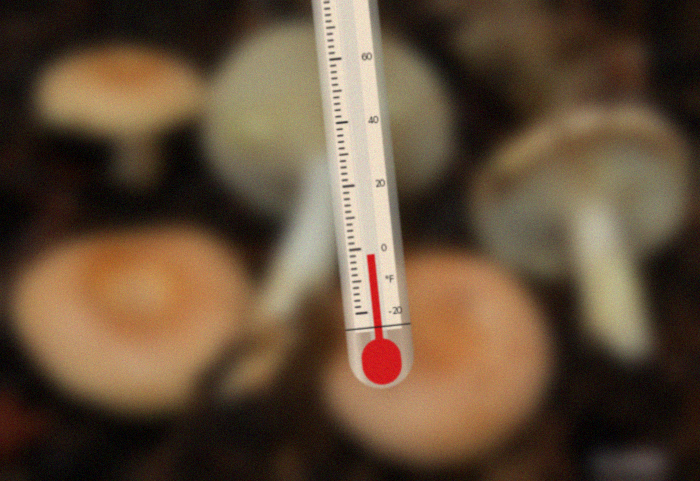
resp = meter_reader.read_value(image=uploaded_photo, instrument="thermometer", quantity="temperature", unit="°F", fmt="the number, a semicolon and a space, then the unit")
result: -2; °F
